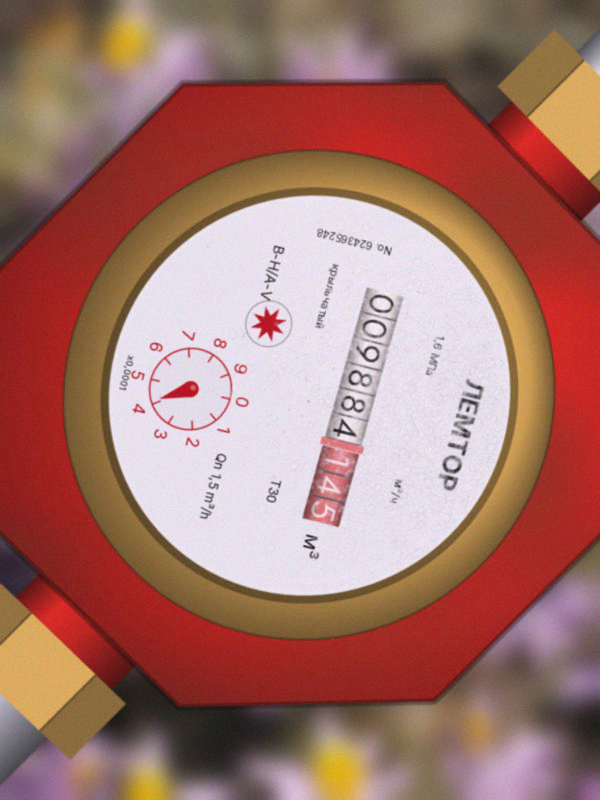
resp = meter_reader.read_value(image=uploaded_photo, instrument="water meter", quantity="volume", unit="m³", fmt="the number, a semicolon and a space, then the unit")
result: 9884.1454; m³
